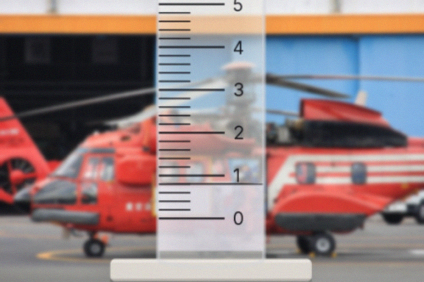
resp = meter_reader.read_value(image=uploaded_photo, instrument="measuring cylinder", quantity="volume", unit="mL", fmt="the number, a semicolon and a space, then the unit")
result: 0.8; mL
